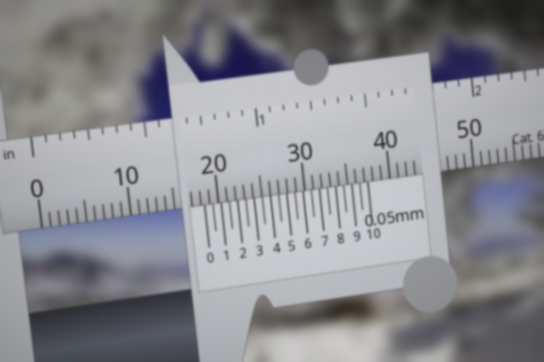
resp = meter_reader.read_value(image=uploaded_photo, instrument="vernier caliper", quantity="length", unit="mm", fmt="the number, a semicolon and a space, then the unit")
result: 18.4; mm
